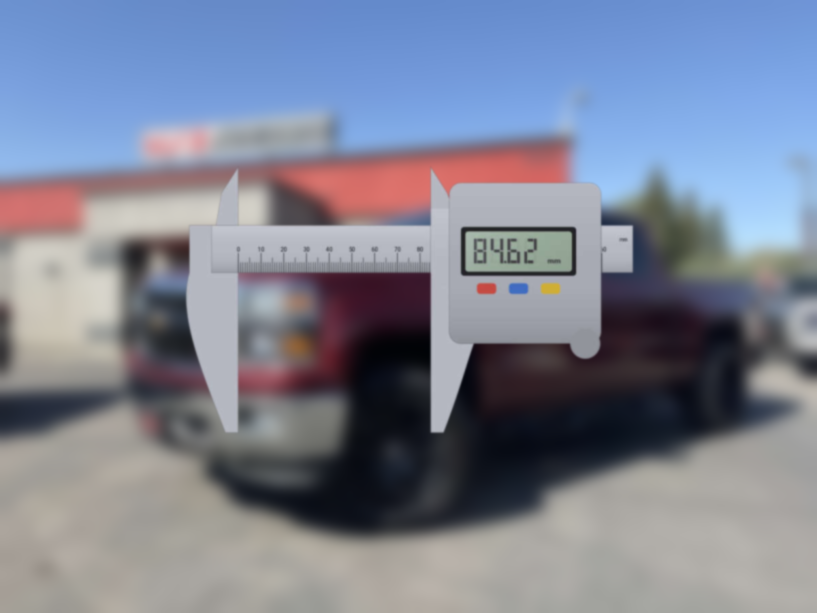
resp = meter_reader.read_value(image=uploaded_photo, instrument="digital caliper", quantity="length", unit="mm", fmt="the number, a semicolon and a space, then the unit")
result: 84.62; mm
